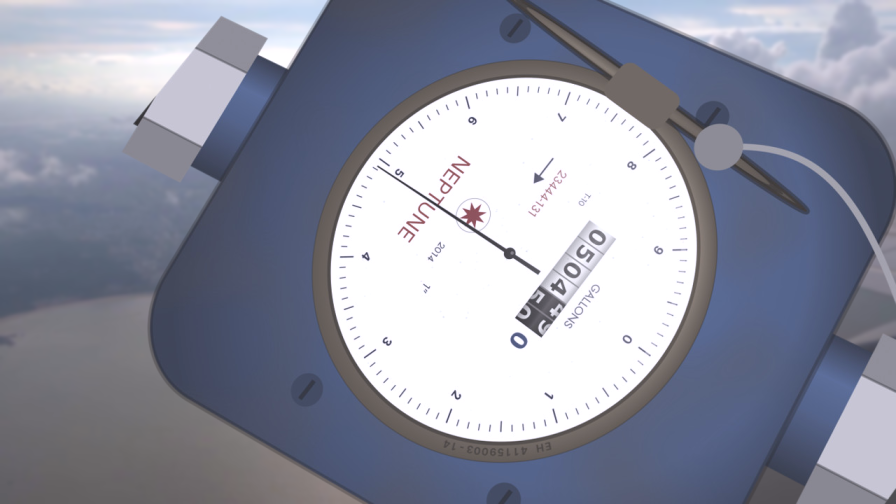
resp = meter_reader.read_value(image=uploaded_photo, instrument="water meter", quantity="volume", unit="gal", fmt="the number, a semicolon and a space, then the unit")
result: 504494.9; gal
